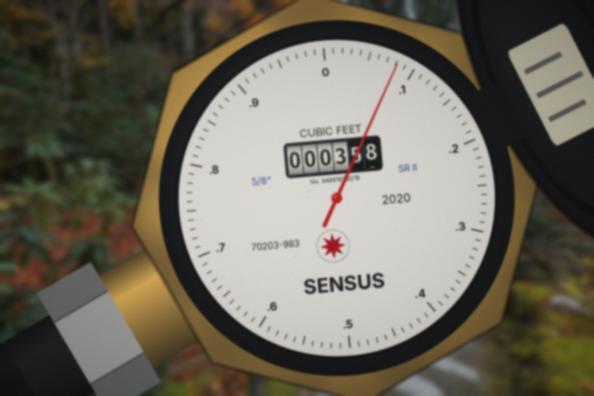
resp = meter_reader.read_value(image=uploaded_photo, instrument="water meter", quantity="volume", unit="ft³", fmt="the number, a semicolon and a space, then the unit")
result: 358.08; ft³
